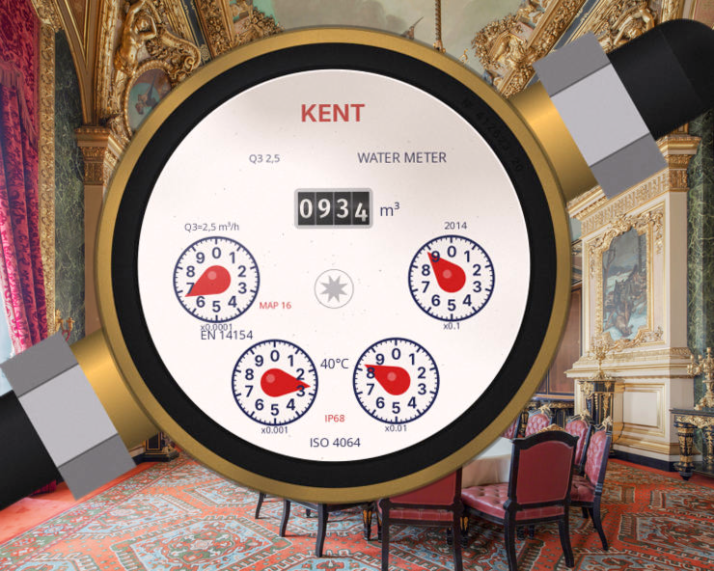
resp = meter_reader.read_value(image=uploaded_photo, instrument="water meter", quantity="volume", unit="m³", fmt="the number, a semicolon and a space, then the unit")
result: 933.8826; m³
